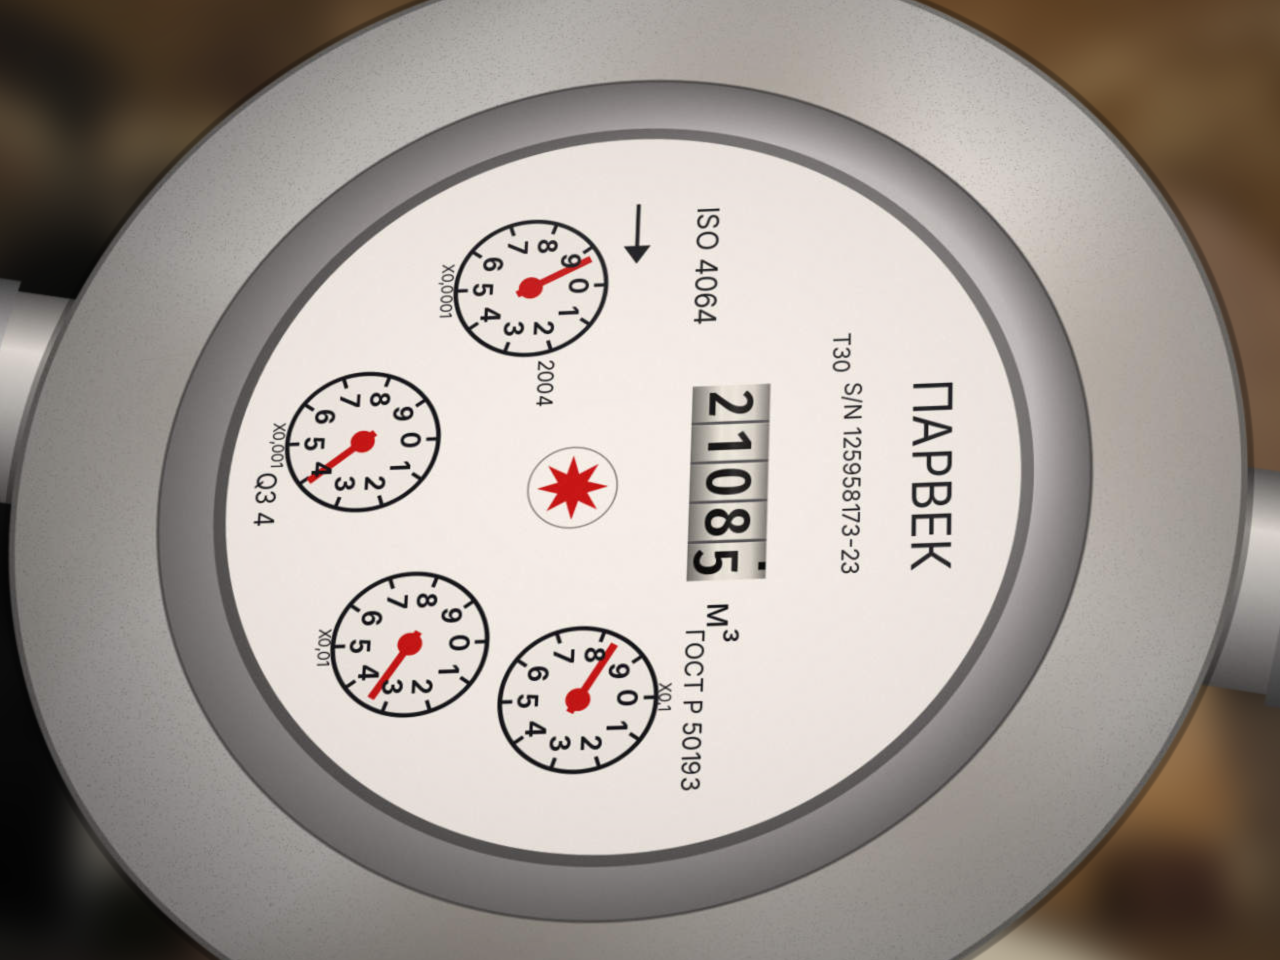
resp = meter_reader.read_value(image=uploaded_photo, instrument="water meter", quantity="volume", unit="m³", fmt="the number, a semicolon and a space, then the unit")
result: 21084.8339; m³
